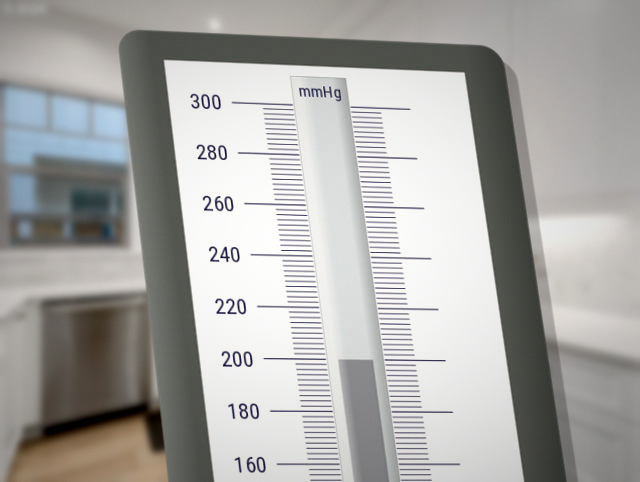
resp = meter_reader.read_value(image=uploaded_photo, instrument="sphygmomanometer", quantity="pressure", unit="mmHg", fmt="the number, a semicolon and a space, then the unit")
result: 200; mmHg
